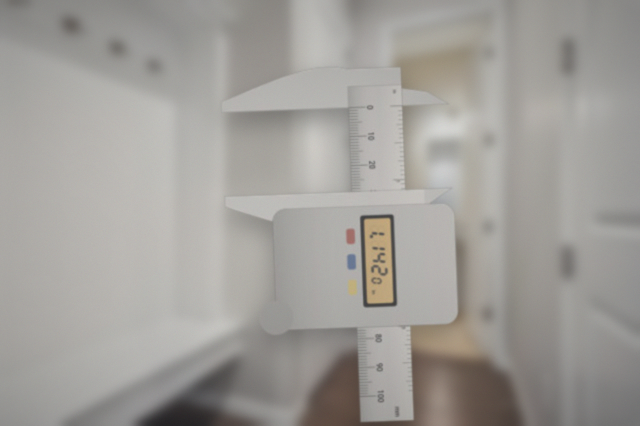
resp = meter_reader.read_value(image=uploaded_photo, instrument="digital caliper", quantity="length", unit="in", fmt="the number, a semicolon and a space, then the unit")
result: 1.1420; in
